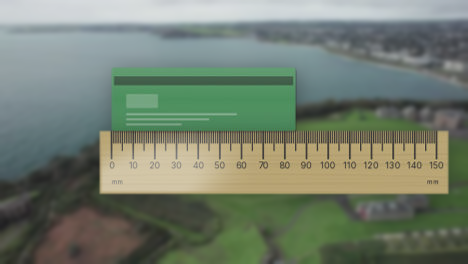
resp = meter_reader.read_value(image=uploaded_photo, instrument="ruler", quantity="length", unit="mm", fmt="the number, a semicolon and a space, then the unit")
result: 85; mm
